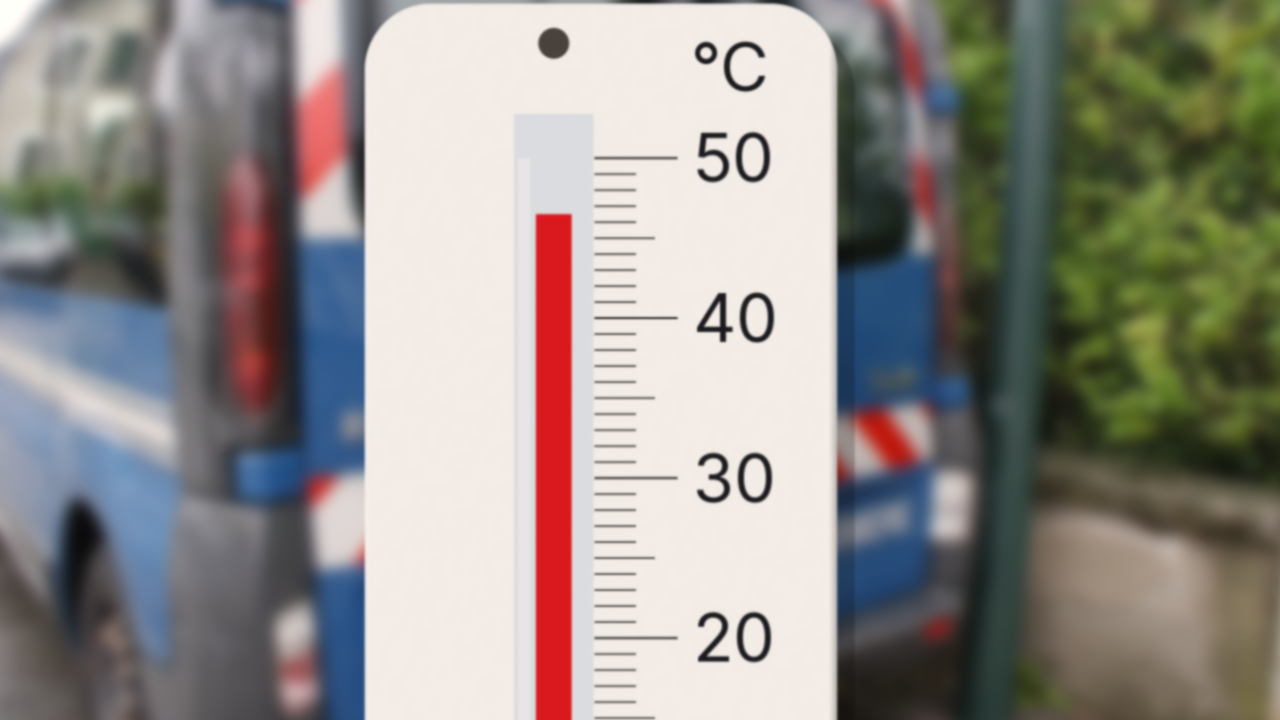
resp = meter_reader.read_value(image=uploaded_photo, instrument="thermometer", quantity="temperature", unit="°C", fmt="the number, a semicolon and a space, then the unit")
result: 46.5; °C
